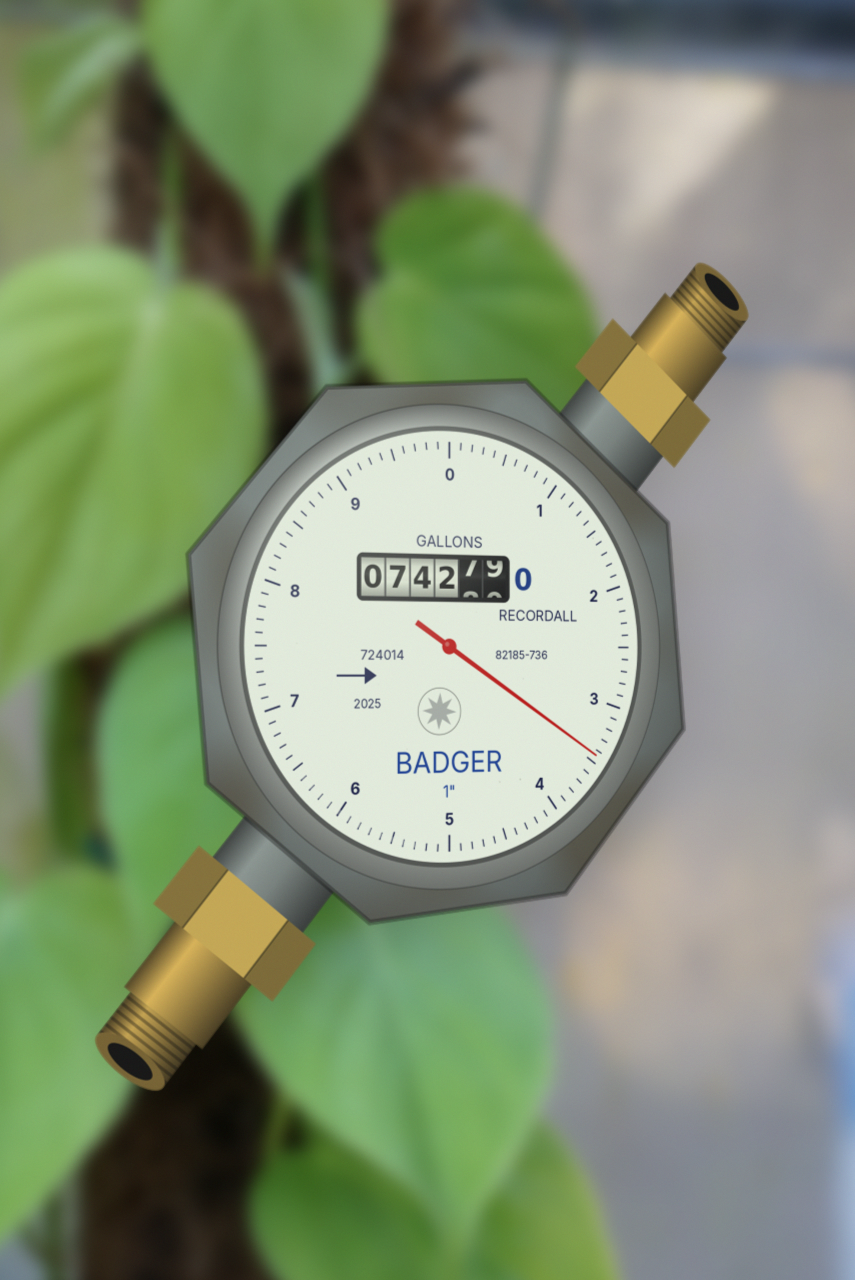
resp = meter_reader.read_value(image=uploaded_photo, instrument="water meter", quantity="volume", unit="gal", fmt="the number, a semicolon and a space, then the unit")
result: 742793.4; gal
